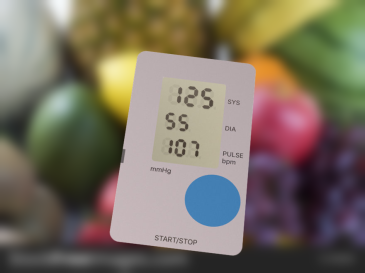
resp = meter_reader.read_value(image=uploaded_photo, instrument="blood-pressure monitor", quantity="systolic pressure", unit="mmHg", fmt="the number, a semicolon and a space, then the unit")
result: 125; mmHg
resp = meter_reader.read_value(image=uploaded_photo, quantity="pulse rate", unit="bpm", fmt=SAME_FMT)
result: 107; bpm
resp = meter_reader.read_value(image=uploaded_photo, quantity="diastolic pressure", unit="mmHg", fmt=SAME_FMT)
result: 55; mmHg
